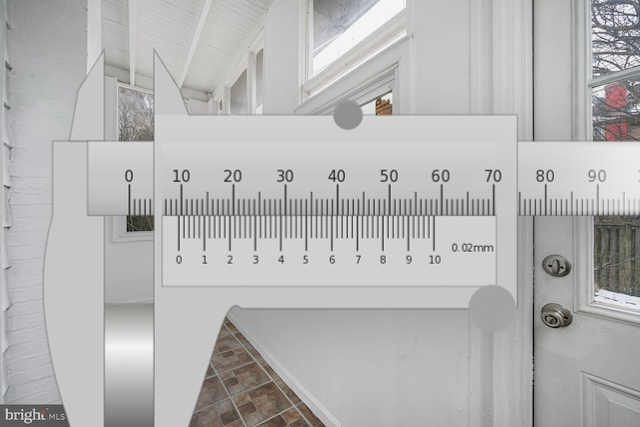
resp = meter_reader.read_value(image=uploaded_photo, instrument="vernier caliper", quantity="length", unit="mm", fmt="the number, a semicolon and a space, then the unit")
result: 9.5; mm
